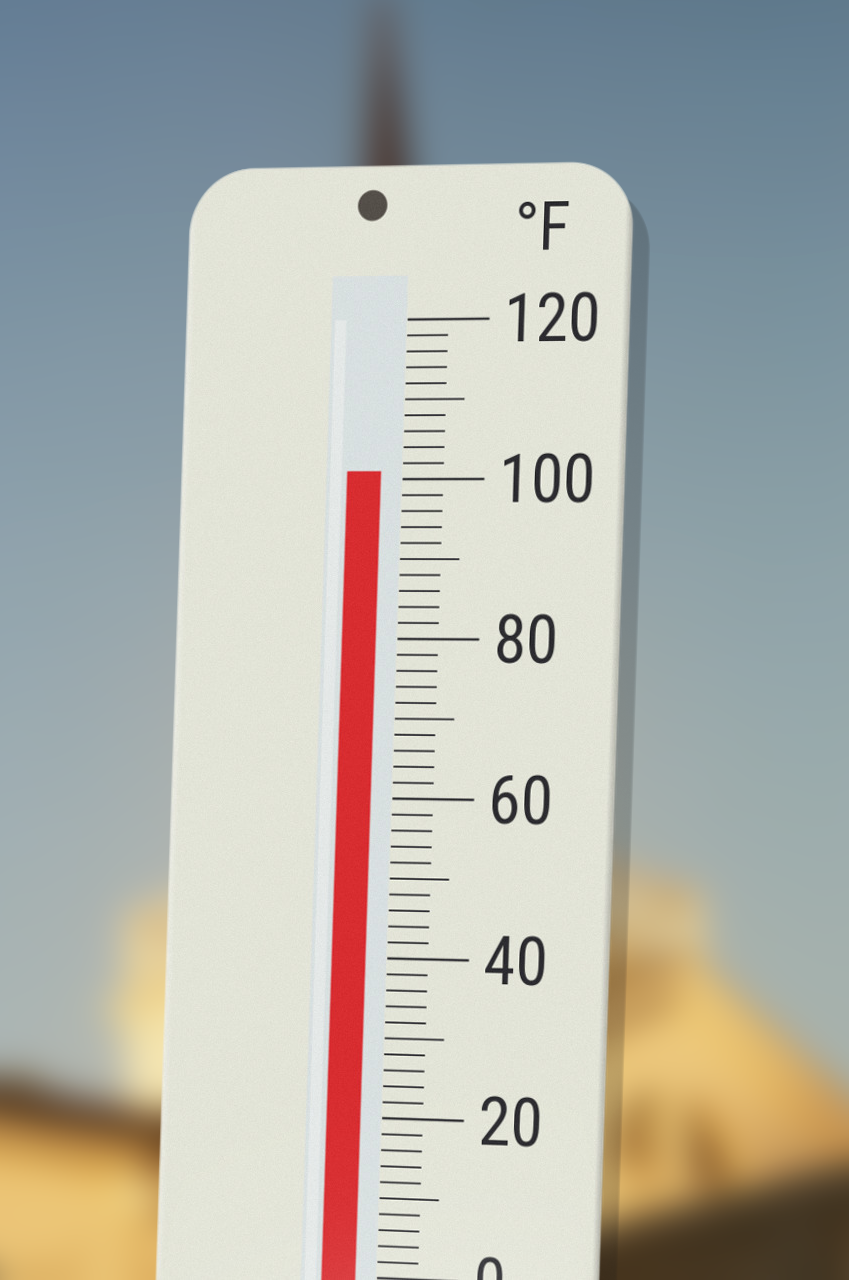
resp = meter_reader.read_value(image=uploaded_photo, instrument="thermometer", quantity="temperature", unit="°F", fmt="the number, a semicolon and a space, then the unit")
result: 101; °F
